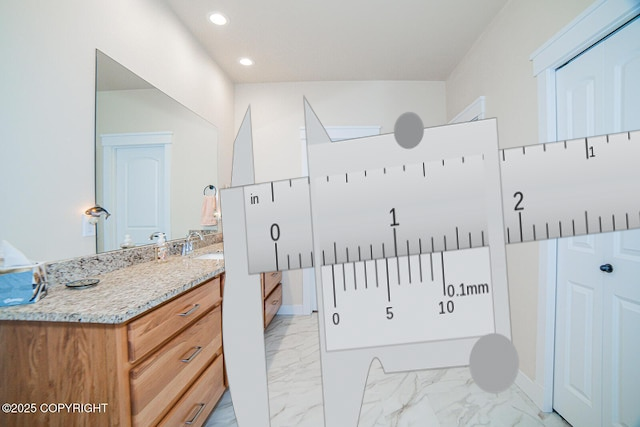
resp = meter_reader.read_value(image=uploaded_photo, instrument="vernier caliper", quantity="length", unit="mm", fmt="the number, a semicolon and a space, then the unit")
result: 4.7; mm
